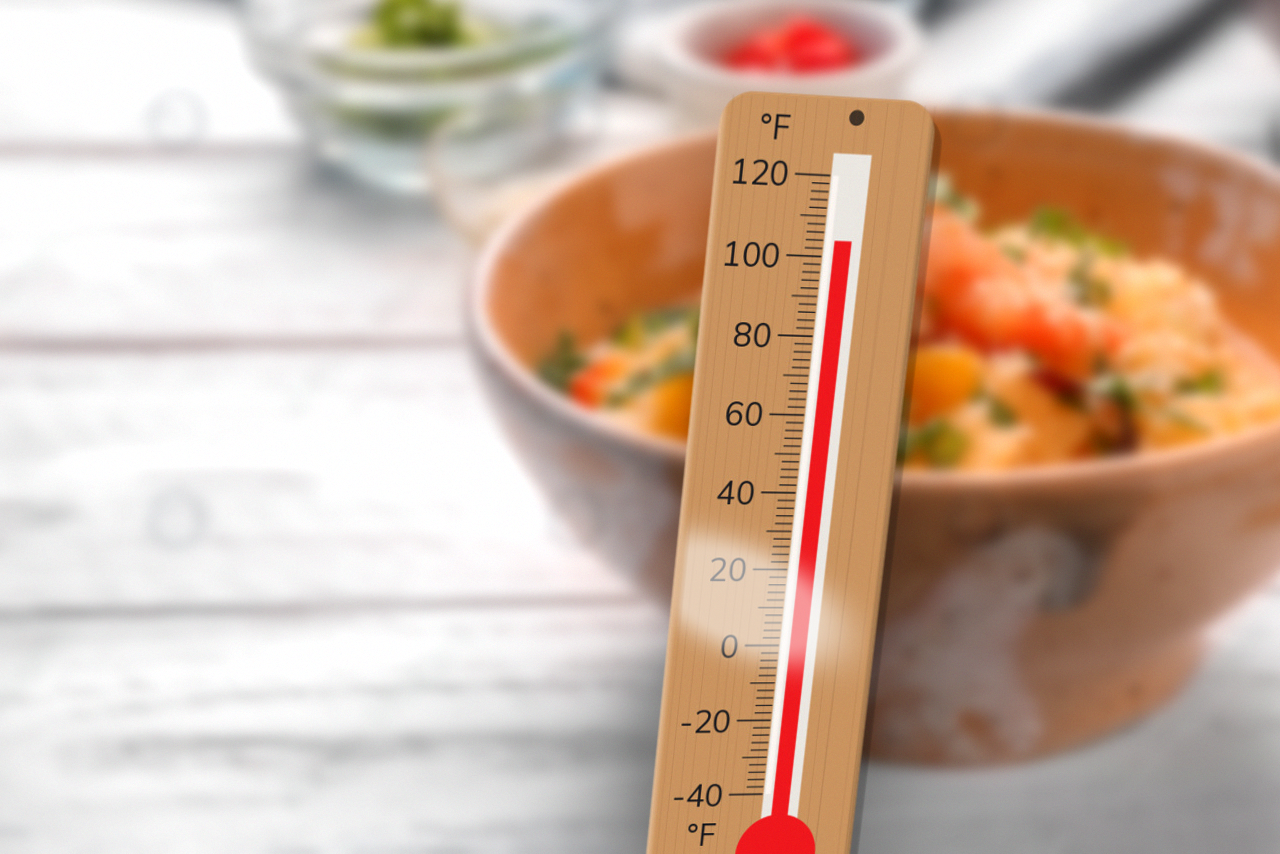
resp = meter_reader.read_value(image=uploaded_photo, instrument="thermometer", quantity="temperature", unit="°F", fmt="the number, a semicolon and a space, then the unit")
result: 104; °F
